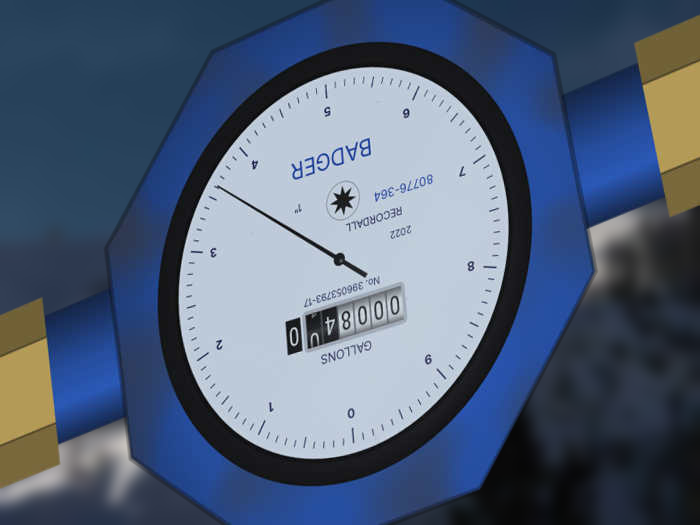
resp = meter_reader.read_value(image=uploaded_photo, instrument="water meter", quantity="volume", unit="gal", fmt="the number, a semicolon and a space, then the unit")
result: 8403.6; gal
